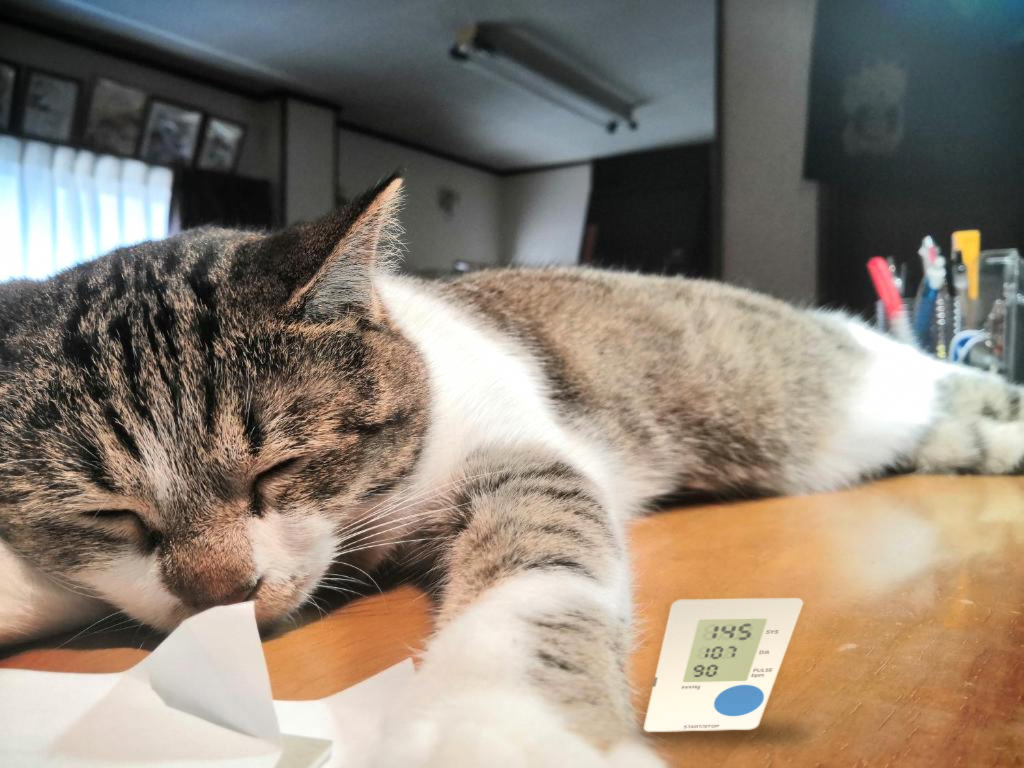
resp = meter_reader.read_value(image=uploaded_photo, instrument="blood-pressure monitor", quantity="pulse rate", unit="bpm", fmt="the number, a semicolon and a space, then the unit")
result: 90; bpm
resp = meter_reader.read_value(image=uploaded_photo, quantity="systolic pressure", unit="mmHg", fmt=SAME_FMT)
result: 145; mmHg
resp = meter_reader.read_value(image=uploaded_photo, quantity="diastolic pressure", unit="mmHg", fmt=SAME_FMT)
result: 107; mmHg
